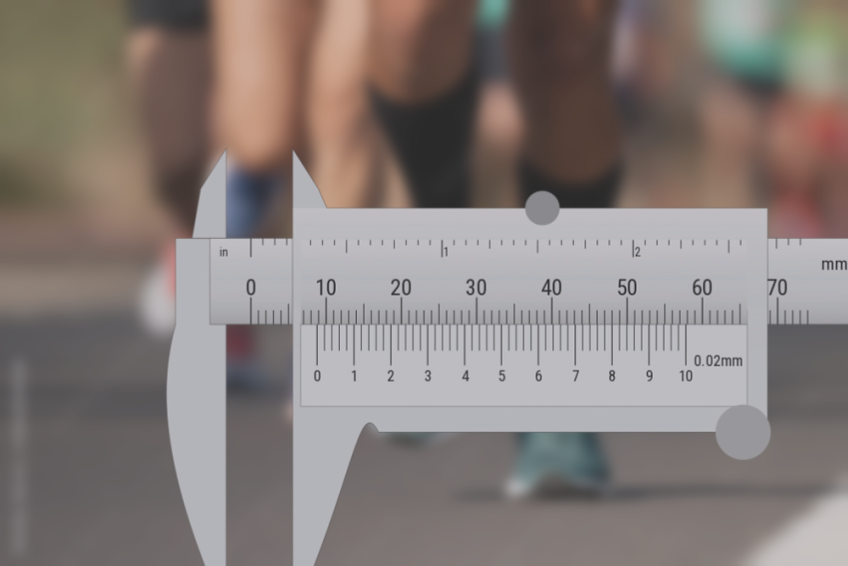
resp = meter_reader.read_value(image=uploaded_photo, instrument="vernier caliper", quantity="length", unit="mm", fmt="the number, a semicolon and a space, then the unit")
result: 8.8; mm
